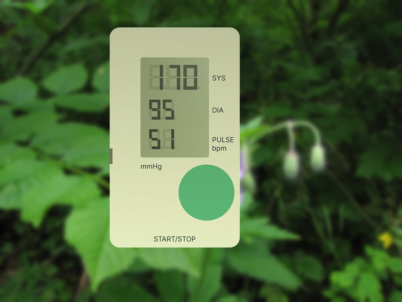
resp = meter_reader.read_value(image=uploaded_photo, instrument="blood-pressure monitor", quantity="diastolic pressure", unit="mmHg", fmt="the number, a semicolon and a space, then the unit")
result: 95; mmHg
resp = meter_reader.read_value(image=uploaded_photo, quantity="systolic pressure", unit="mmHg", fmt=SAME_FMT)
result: 170; mmHg
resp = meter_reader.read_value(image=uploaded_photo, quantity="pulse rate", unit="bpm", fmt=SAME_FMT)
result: 51; bpm
